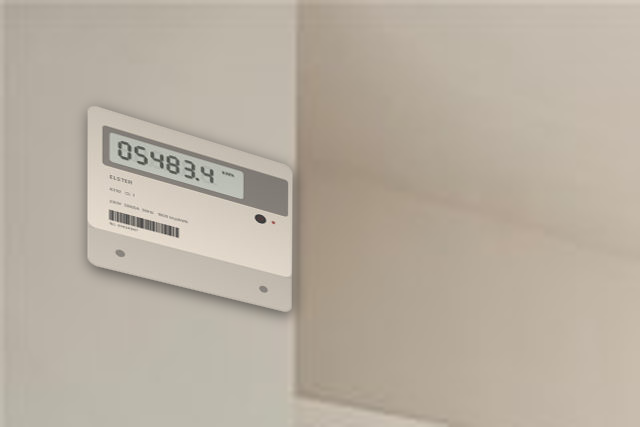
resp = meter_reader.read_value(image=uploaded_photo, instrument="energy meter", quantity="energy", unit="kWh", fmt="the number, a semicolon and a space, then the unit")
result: 5483.4; kWh
